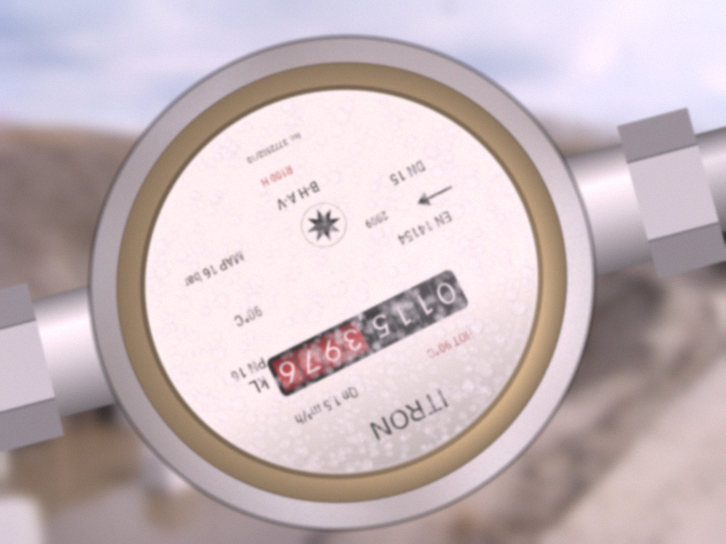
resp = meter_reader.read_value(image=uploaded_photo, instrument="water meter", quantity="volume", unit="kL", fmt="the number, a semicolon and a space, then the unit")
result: 115.3976; kL
